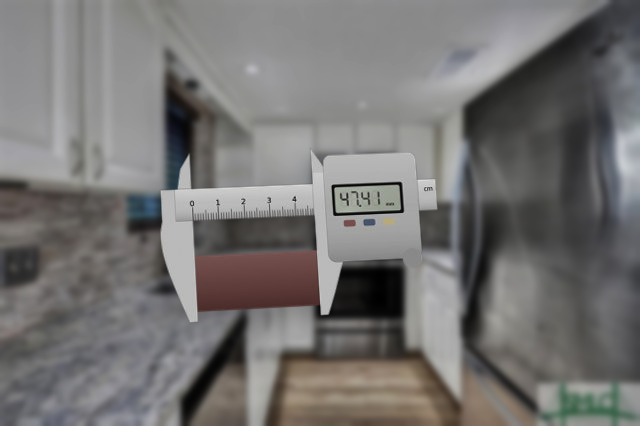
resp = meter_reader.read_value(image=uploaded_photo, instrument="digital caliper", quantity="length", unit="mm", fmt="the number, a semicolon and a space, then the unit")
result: 47.41; mm
